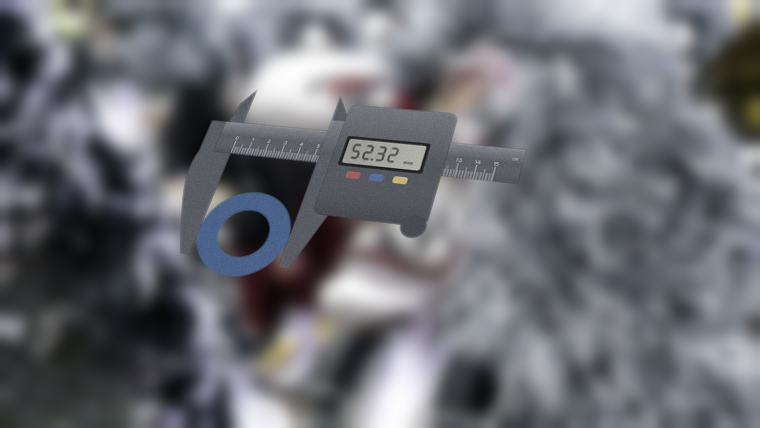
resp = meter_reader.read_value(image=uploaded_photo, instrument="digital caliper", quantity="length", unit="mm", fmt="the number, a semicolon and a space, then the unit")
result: 52.32; mm
